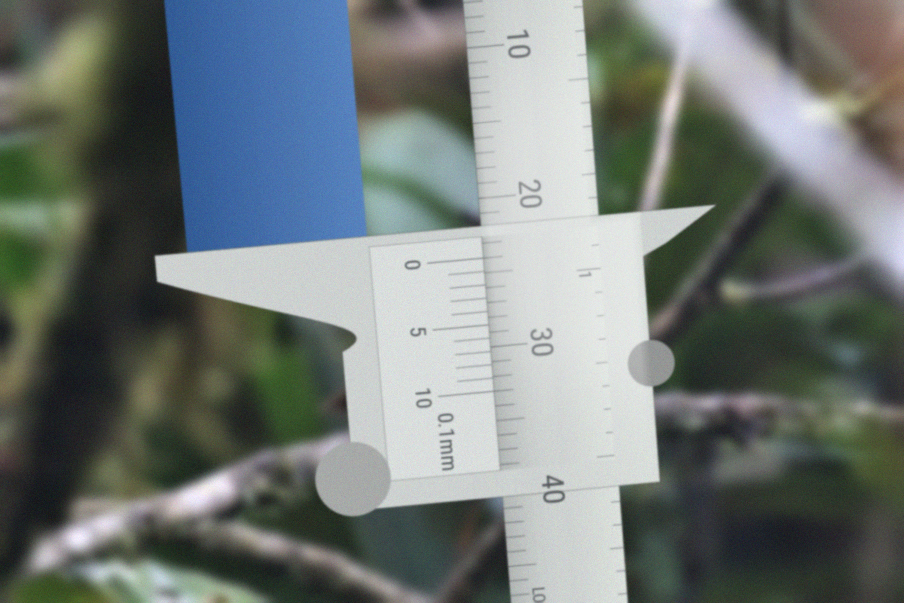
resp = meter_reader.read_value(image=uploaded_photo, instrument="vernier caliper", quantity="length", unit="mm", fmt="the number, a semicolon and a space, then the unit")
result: 24.0; mm
